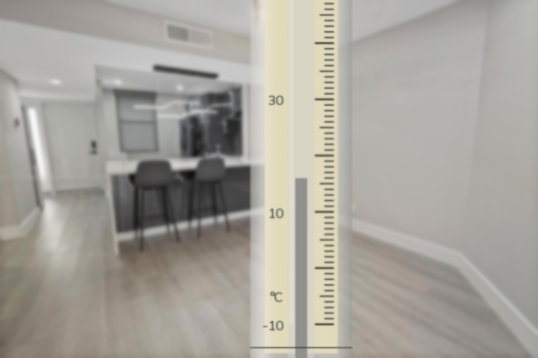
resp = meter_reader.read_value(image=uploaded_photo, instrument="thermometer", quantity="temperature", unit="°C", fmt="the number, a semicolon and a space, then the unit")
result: 16; °C
